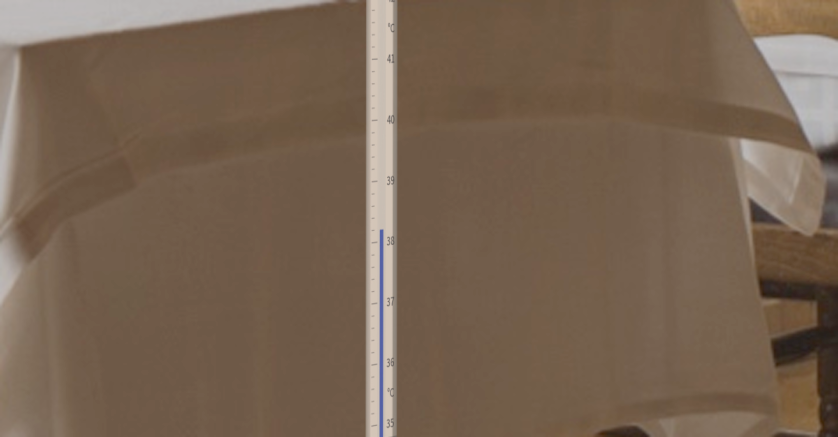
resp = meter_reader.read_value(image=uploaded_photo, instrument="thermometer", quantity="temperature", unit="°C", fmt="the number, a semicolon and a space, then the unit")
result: 38.2; °C
